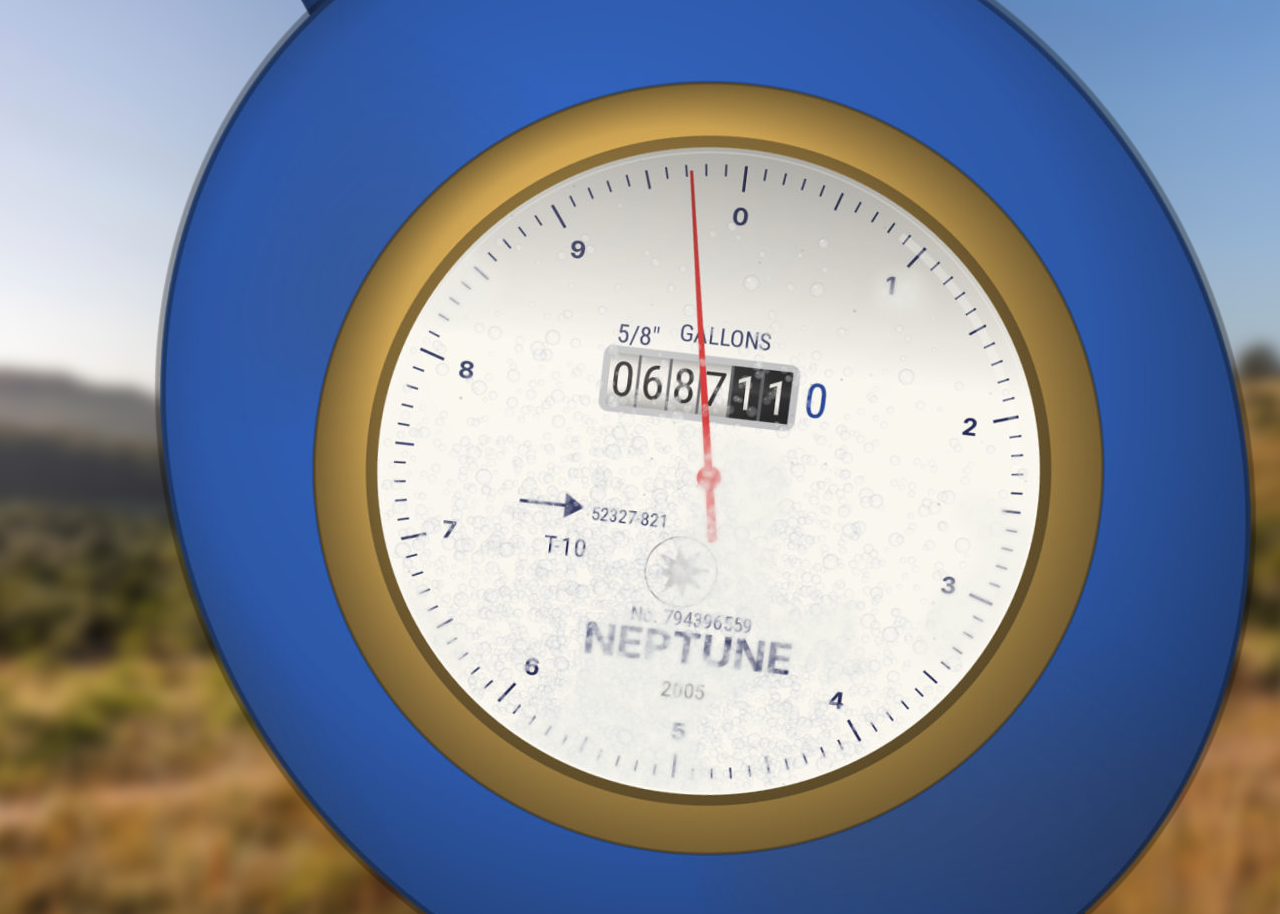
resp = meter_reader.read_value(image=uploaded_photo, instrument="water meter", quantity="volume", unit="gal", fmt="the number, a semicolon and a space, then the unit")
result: 687109.7; gal
